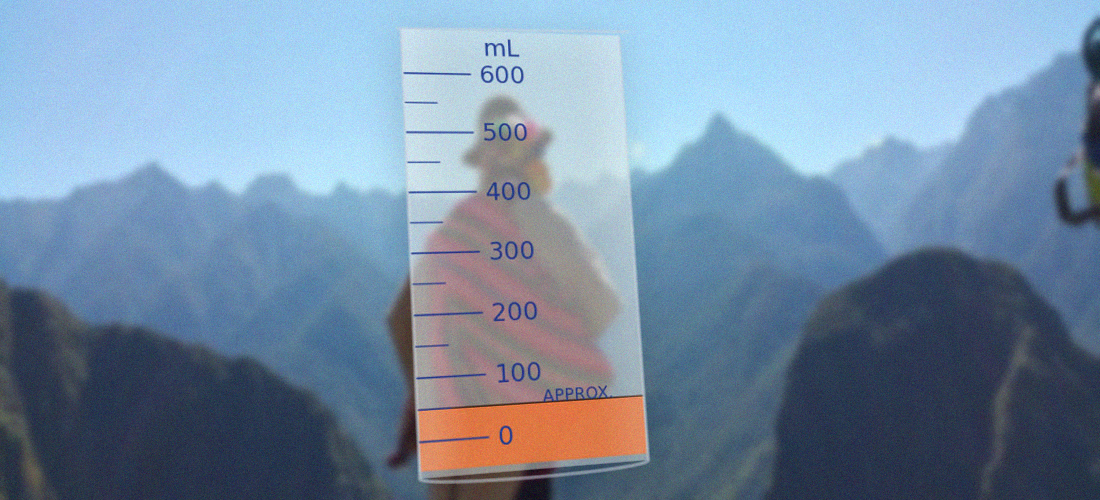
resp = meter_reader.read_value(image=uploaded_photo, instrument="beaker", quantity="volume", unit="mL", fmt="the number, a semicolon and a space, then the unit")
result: 50; mL
